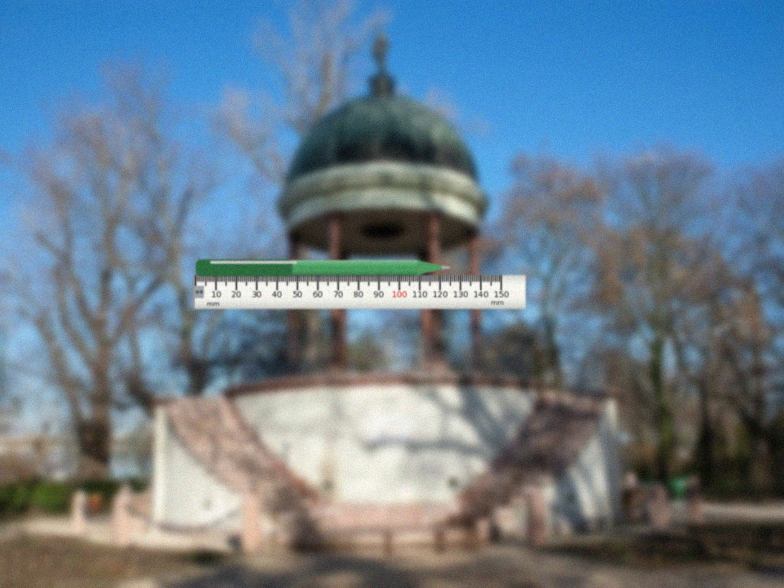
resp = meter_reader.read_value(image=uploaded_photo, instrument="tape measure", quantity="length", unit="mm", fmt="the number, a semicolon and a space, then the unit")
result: 125; mm
